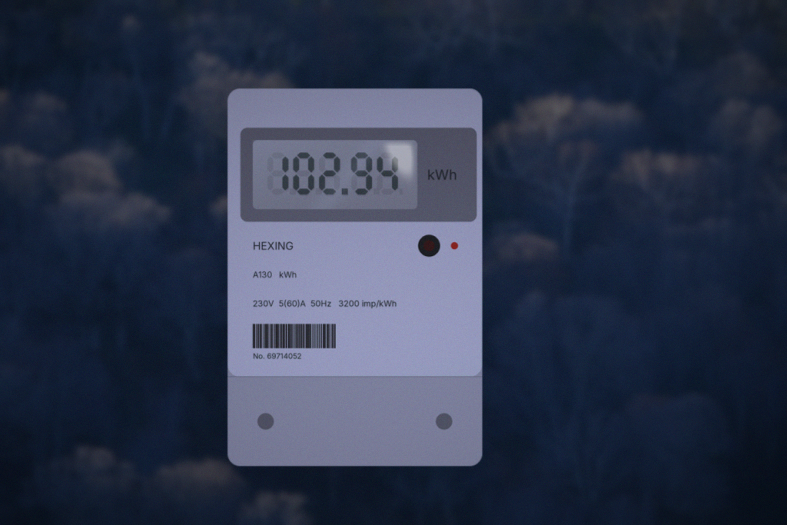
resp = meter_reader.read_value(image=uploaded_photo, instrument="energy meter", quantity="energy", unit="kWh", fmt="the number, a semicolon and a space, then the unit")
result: 102.94; kWh
